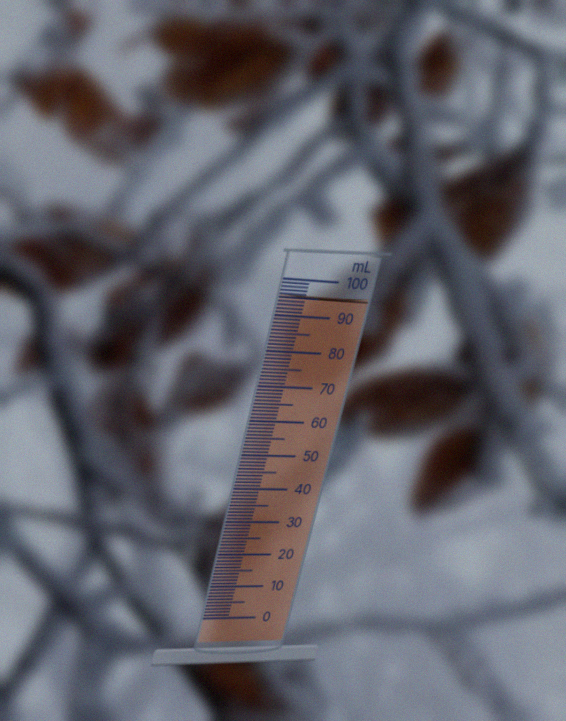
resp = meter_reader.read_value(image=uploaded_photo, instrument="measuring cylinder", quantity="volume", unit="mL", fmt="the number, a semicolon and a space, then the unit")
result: 95; mL
